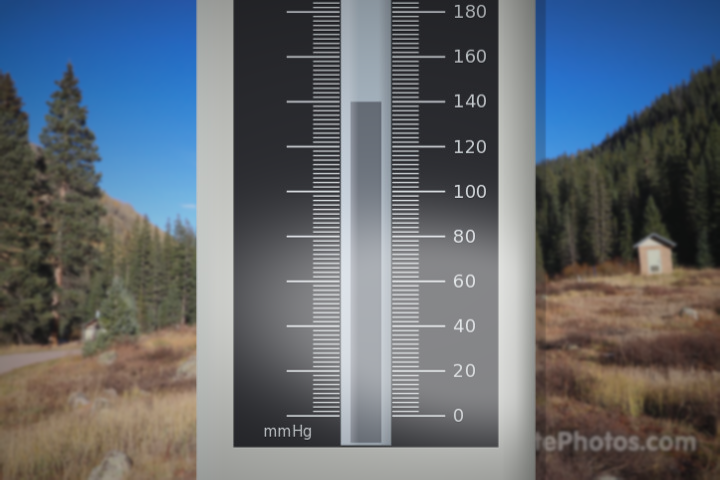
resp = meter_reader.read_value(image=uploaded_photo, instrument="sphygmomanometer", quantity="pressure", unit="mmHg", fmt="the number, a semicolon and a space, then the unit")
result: 140; mmHg
